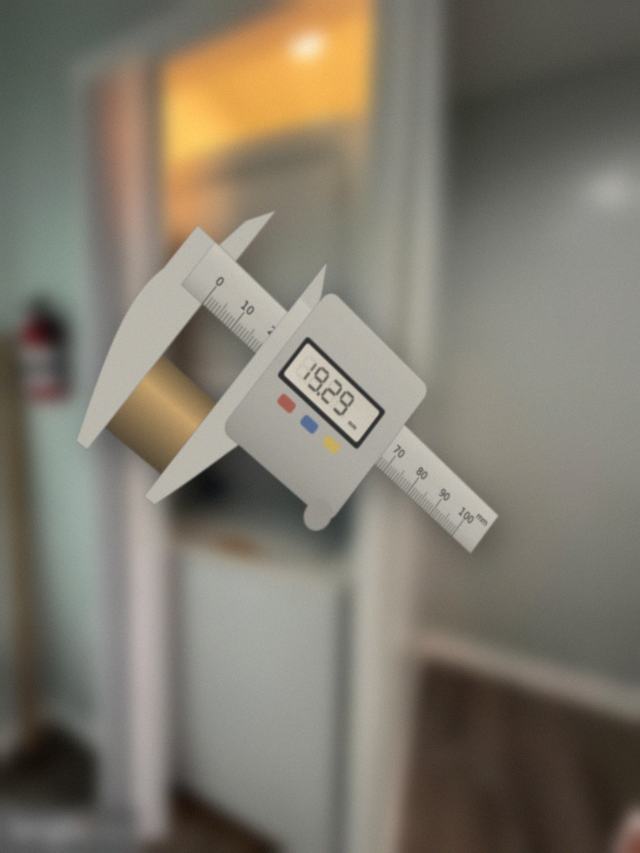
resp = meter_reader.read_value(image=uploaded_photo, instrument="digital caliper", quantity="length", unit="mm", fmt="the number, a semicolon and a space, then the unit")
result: 19.29; mm
